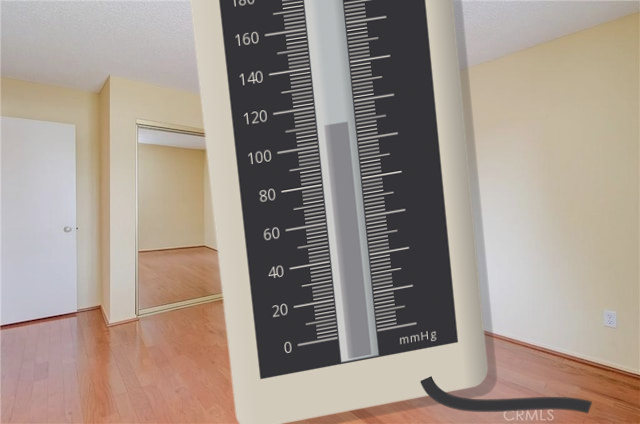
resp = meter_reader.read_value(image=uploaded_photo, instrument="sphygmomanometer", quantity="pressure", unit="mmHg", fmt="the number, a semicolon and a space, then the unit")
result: 110; mmHg
